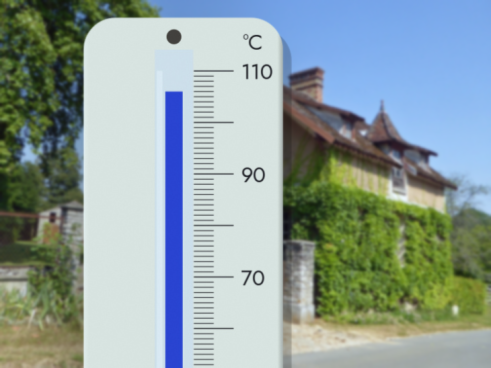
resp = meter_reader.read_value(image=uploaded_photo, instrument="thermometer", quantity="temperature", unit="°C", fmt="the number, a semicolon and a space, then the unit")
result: 106; °C
